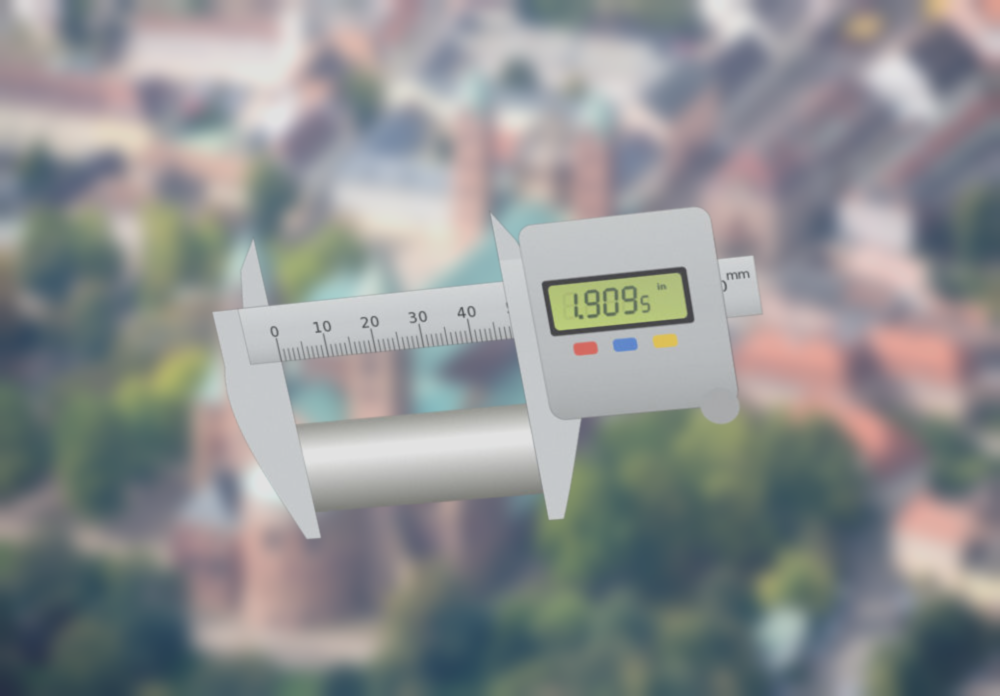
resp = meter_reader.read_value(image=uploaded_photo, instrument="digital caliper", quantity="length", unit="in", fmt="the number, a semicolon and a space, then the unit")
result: 1.9095; in
